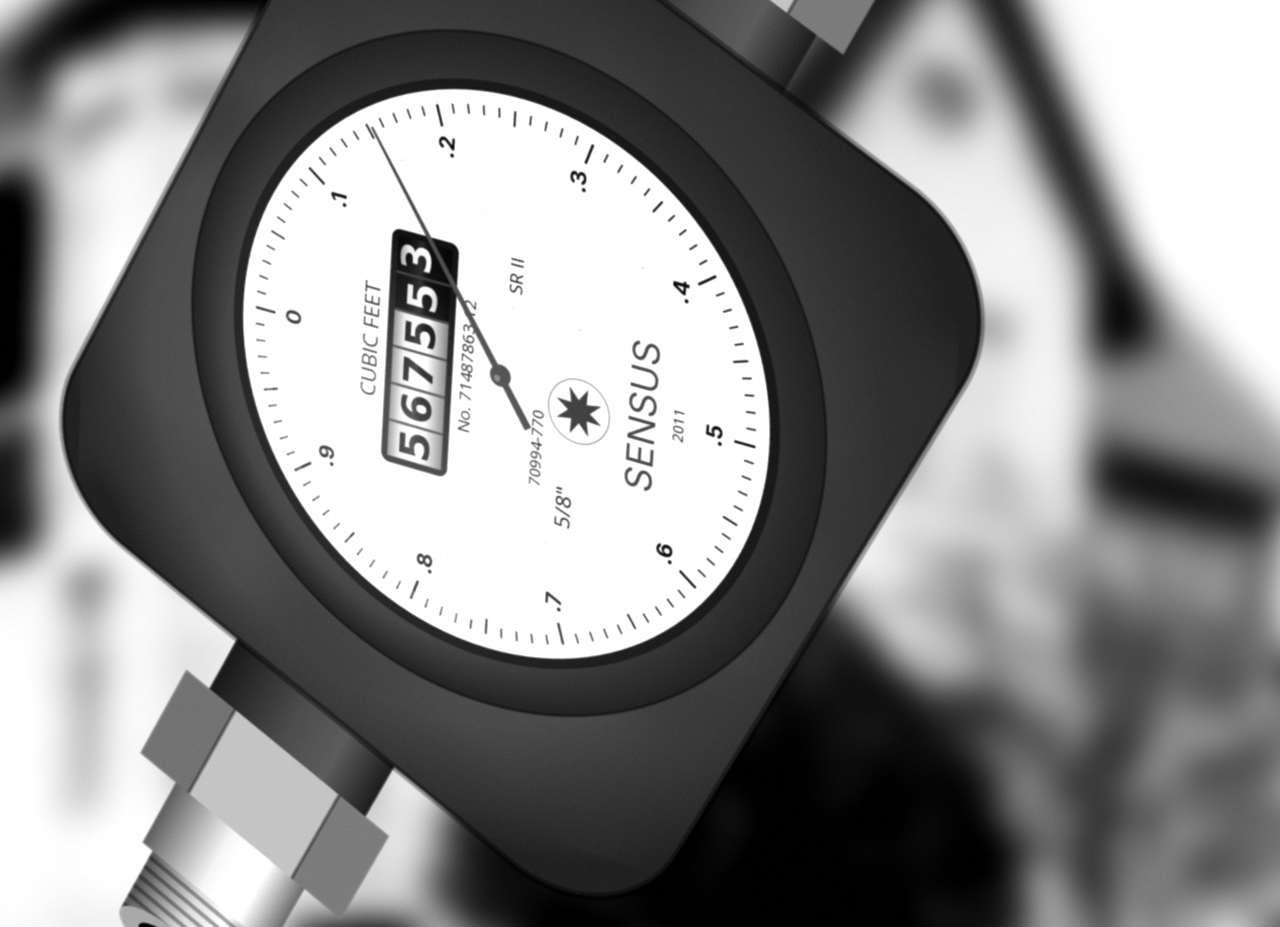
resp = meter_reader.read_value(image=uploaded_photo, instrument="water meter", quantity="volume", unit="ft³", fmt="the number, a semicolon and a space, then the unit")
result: 567553.15; ft³
